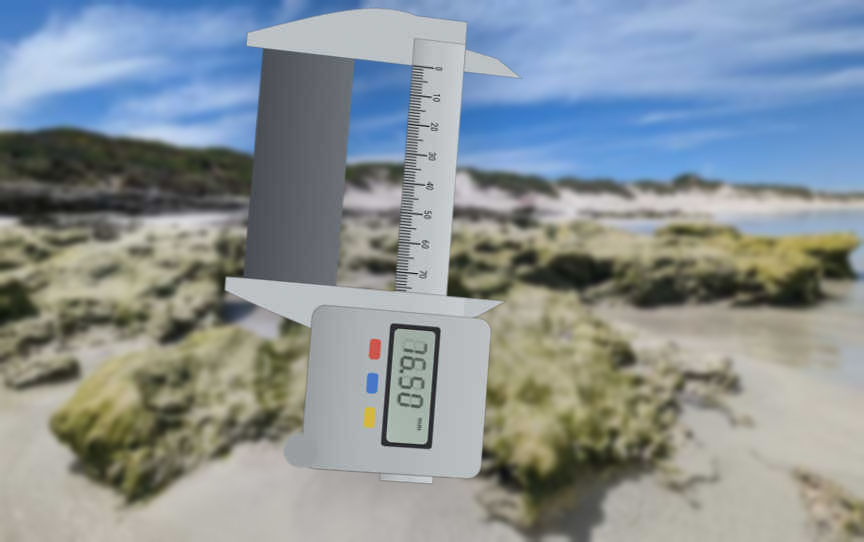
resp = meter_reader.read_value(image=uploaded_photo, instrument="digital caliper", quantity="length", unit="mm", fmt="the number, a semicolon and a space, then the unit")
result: 76.50; mm
